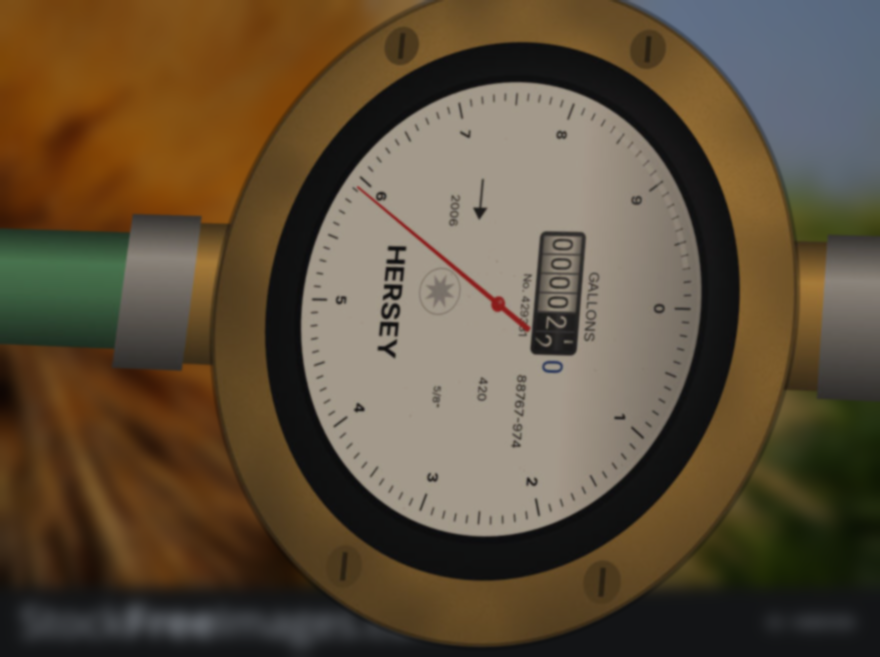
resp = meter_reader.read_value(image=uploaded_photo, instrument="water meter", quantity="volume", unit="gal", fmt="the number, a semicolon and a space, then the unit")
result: 215.9; gal
